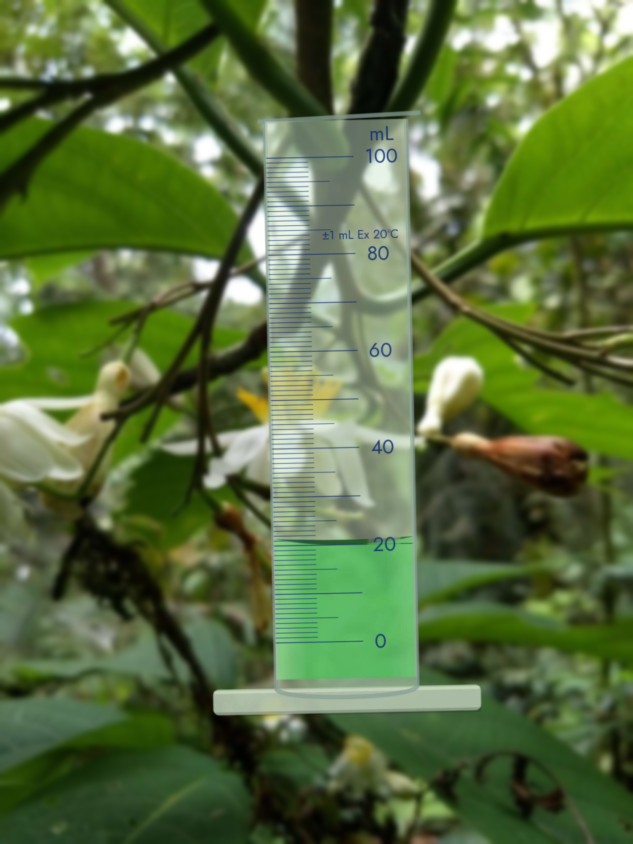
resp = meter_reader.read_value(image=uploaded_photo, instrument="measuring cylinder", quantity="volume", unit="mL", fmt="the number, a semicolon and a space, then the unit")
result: 20; mL
